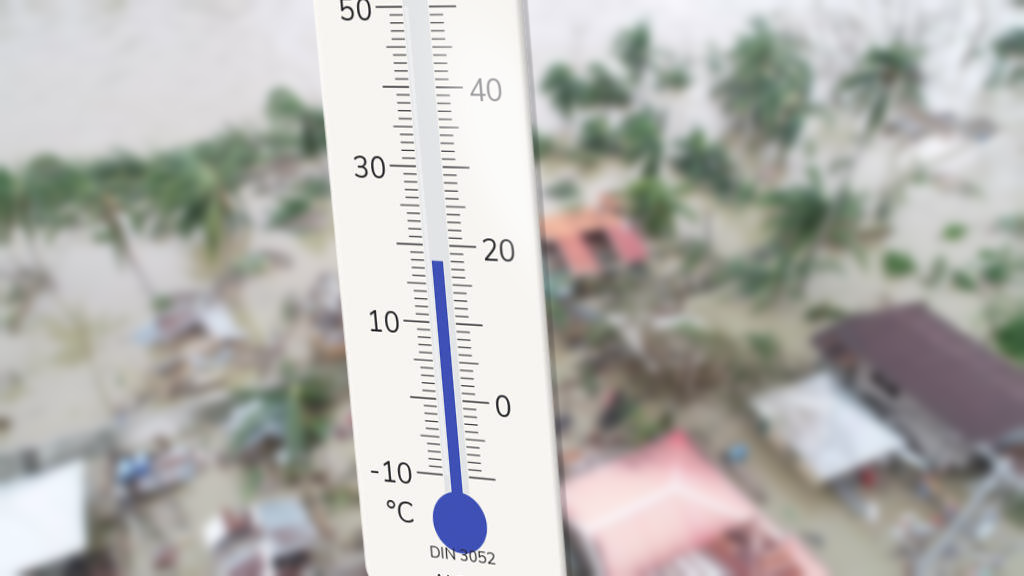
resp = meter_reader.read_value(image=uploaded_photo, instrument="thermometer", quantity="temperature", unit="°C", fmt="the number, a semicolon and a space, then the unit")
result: 18; °C
